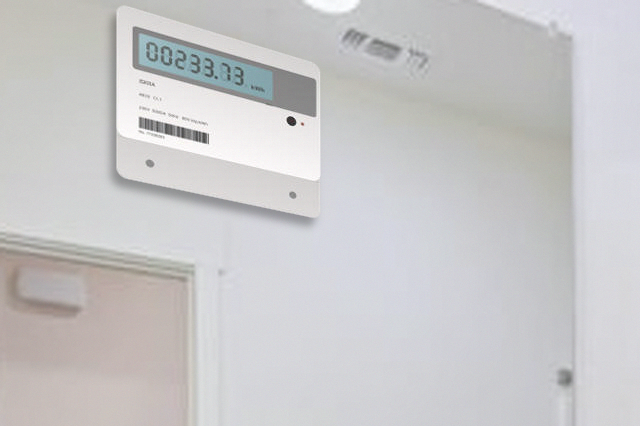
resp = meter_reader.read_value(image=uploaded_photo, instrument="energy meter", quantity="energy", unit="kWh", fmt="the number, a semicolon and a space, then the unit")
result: 233.73; kWh
